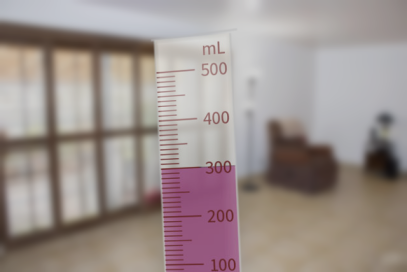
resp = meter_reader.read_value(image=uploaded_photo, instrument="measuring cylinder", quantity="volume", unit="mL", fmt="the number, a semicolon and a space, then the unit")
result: 300; mL
